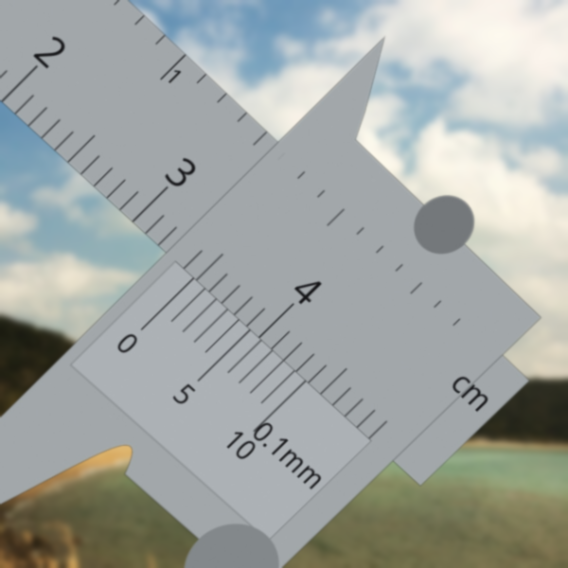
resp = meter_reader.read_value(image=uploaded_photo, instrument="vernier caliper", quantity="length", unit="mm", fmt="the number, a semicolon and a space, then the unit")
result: 34.8; mm
